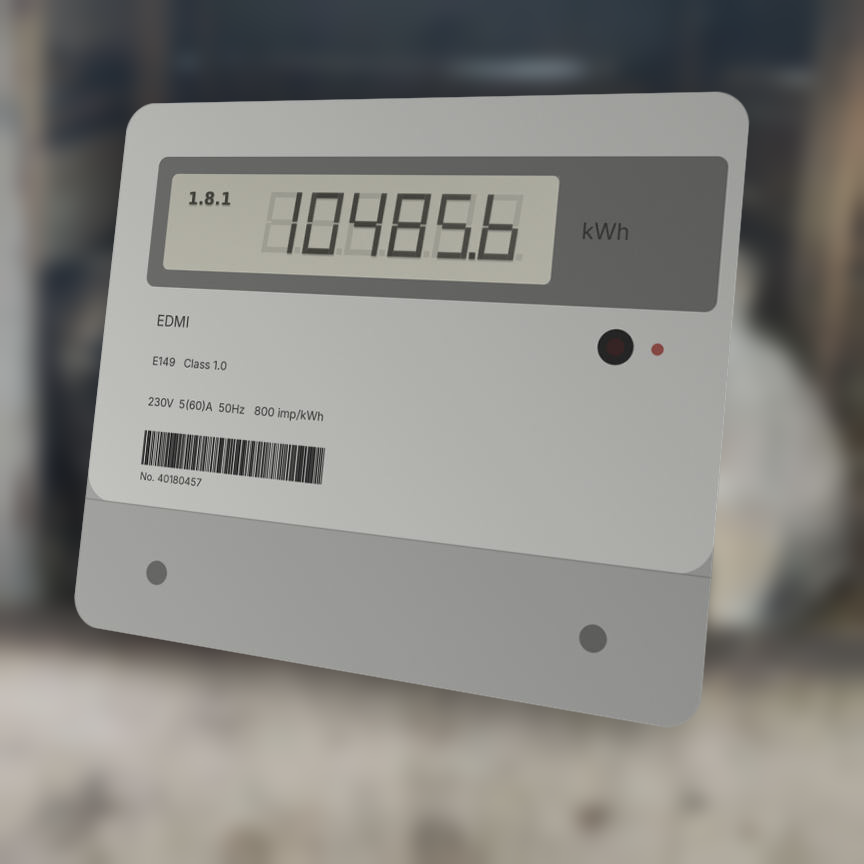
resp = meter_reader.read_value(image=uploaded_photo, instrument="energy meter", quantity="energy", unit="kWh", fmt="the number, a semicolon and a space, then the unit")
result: 10485.6; kWh
